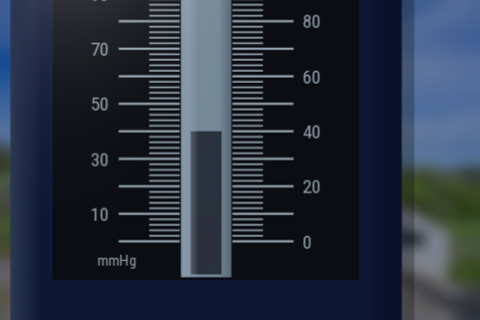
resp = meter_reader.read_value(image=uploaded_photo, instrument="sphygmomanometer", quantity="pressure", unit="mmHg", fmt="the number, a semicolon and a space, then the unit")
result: 40; mmHg
